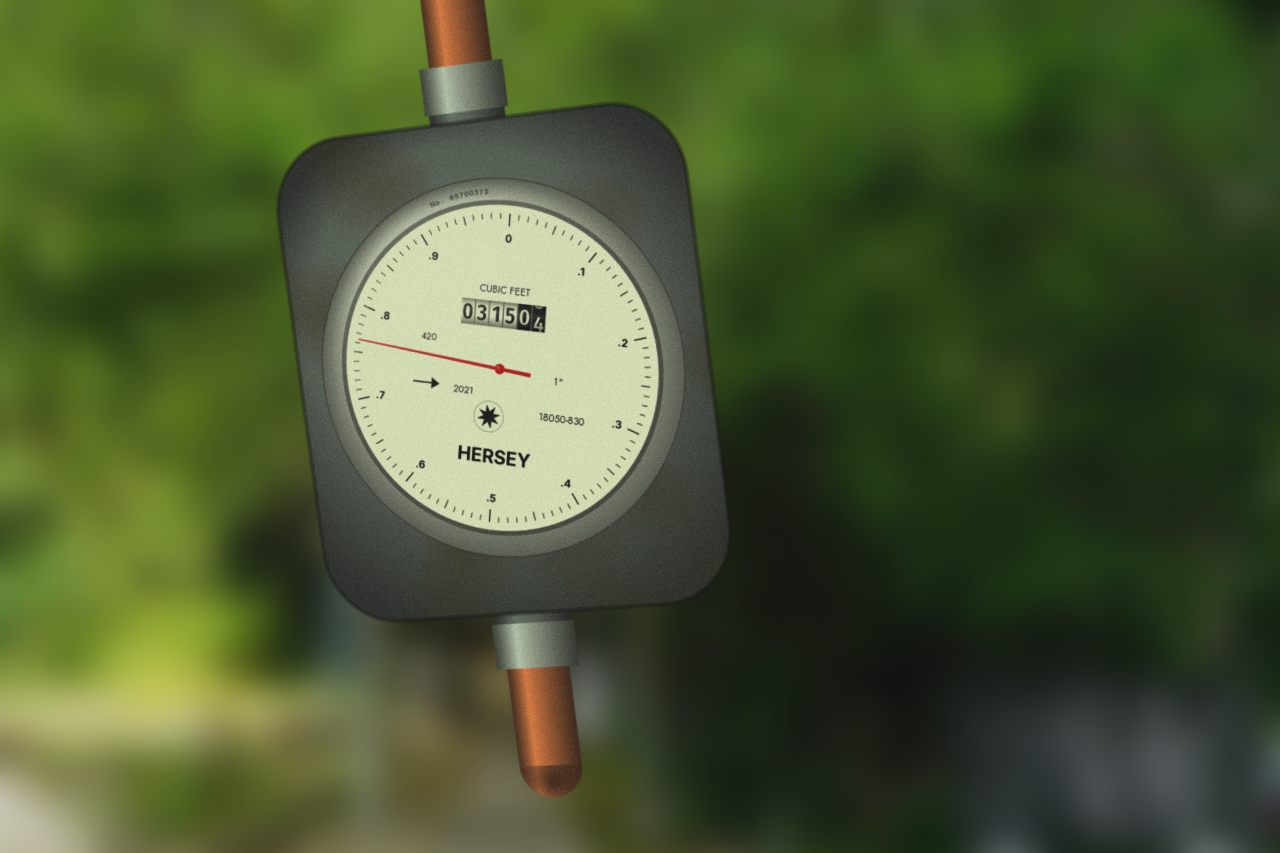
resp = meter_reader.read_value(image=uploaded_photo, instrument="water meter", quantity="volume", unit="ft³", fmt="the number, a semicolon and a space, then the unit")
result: 31503.76; ft³
